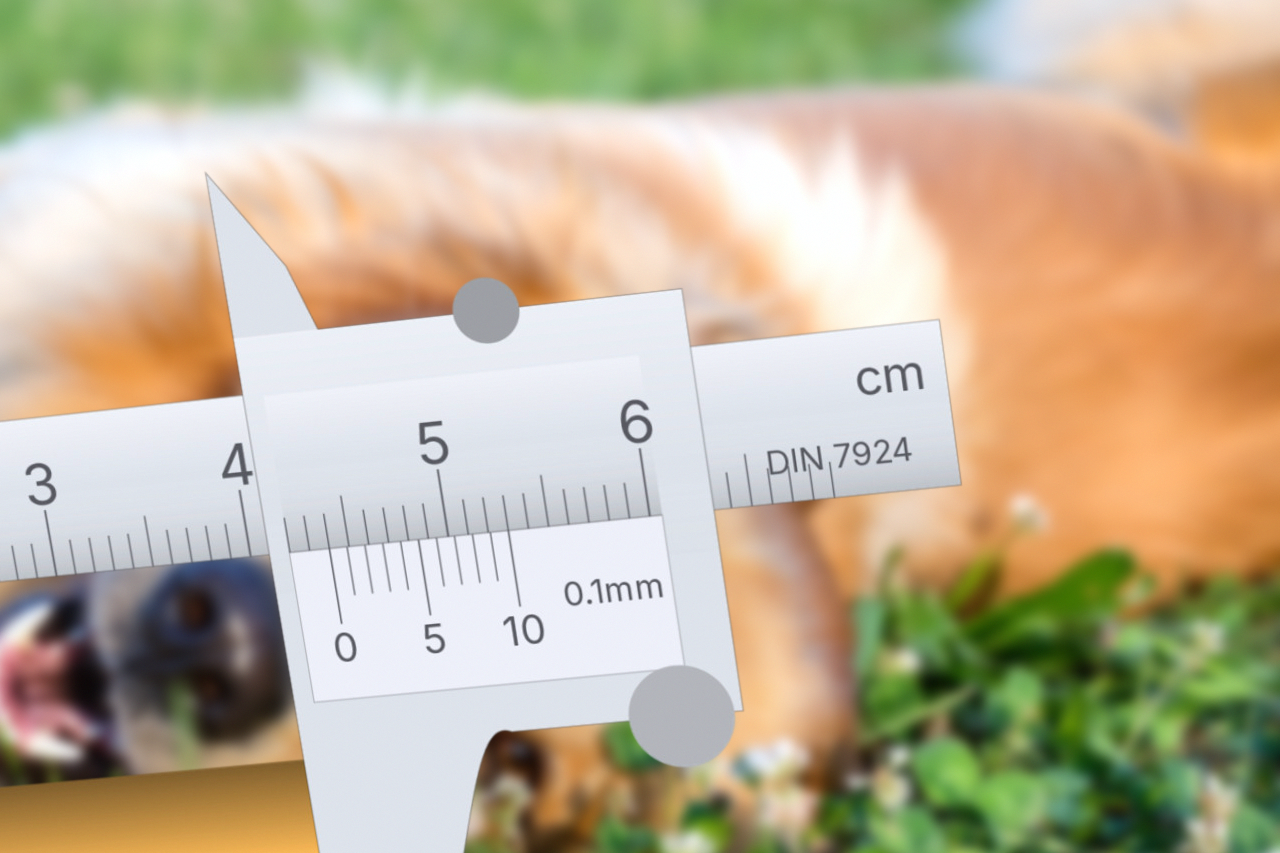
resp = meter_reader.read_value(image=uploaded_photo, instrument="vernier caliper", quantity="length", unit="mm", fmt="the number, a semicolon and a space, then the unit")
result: 44.0; mm
